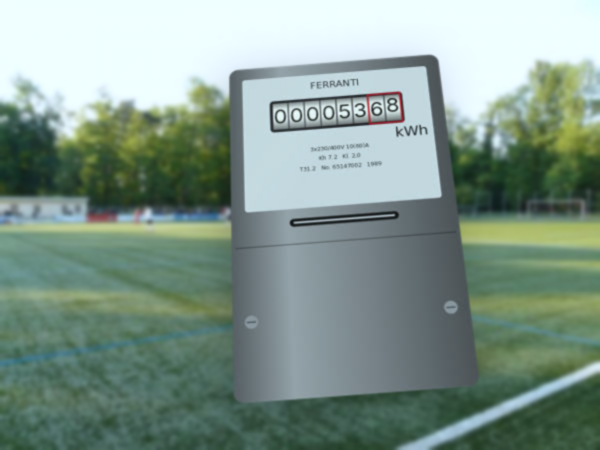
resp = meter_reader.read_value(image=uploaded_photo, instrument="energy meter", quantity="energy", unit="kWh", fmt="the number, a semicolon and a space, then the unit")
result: 53.68; kWh
